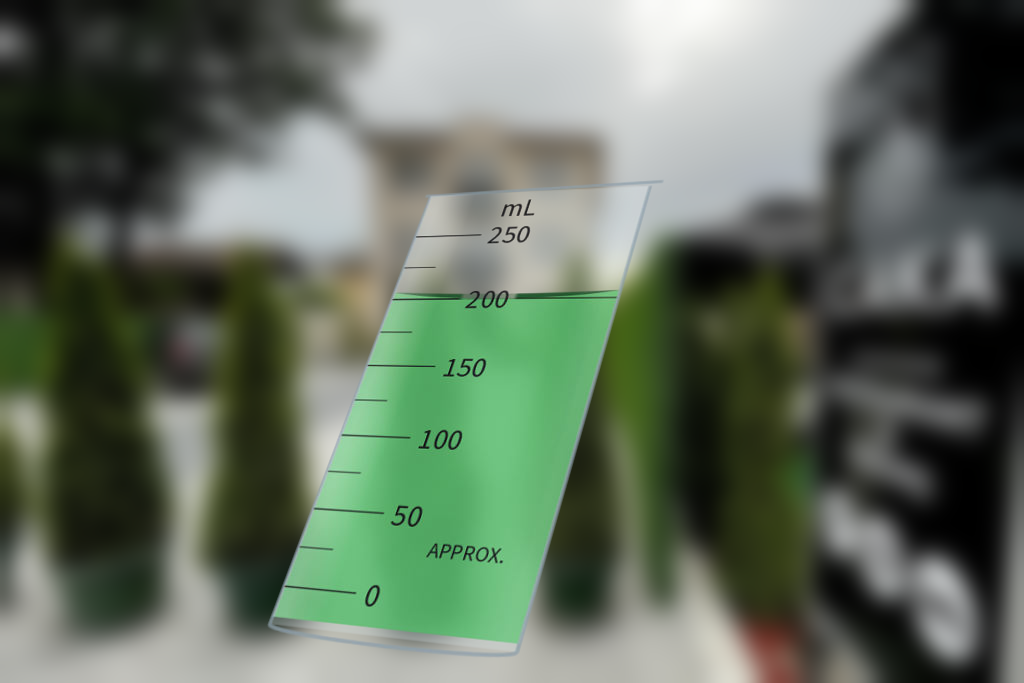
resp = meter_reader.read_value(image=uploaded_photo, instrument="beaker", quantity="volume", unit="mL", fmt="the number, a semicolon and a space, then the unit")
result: 200; mL
